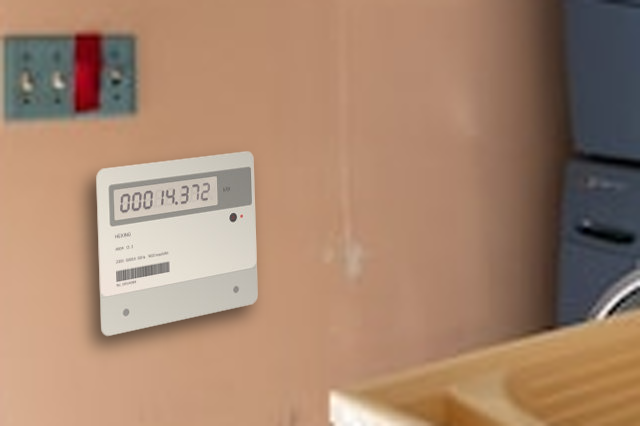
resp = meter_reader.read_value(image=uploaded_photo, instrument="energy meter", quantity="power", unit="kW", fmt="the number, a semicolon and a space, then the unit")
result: 14.372; kW
